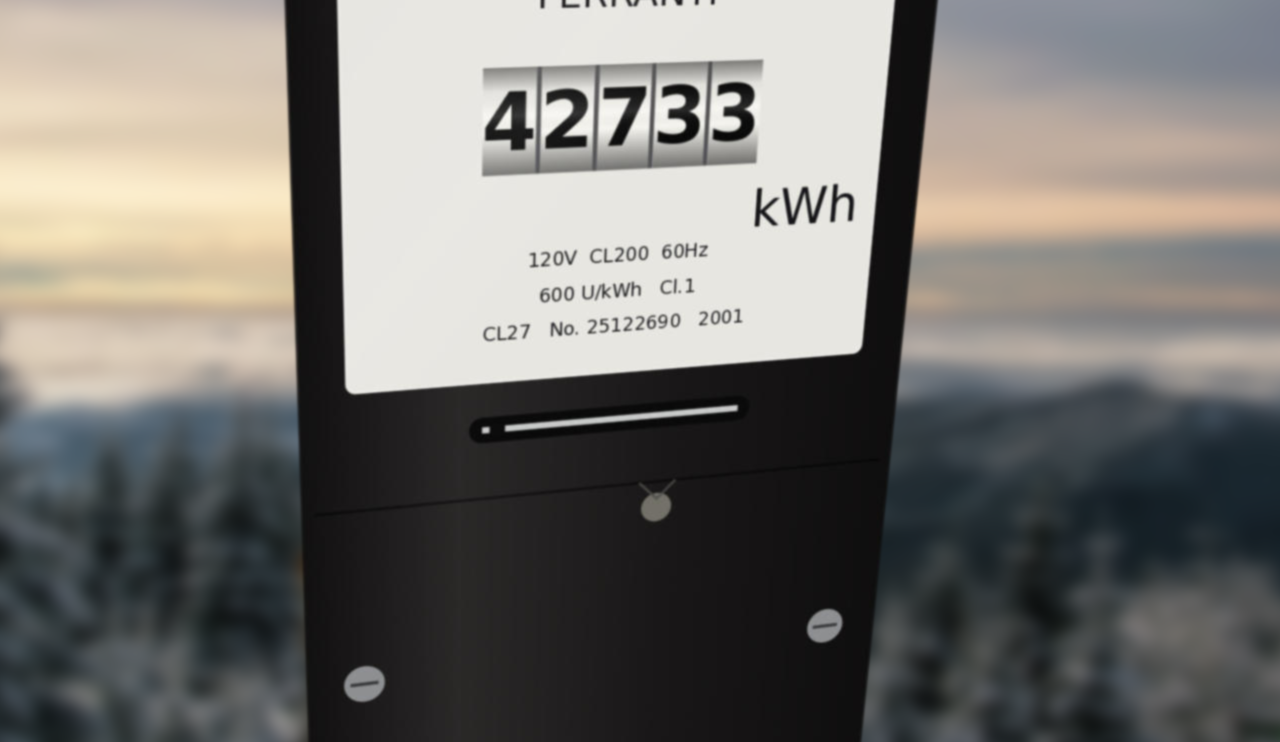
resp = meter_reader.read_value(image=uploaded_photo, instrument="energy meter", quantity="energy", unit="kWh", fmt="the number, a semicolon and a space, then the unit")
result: 42733; kWh
